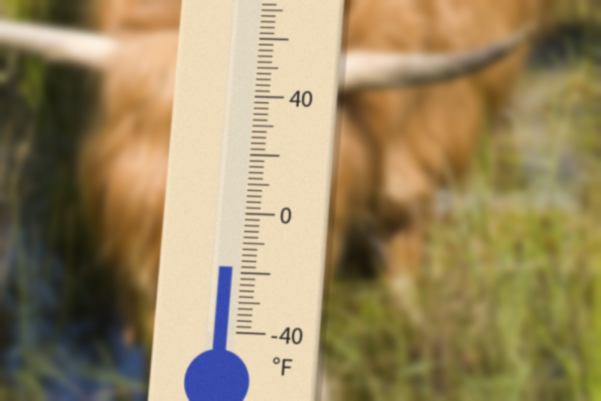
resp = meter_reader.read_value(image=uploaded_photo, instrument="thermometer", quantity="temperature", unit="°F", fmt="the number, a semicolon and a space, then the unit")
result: -18; °F
